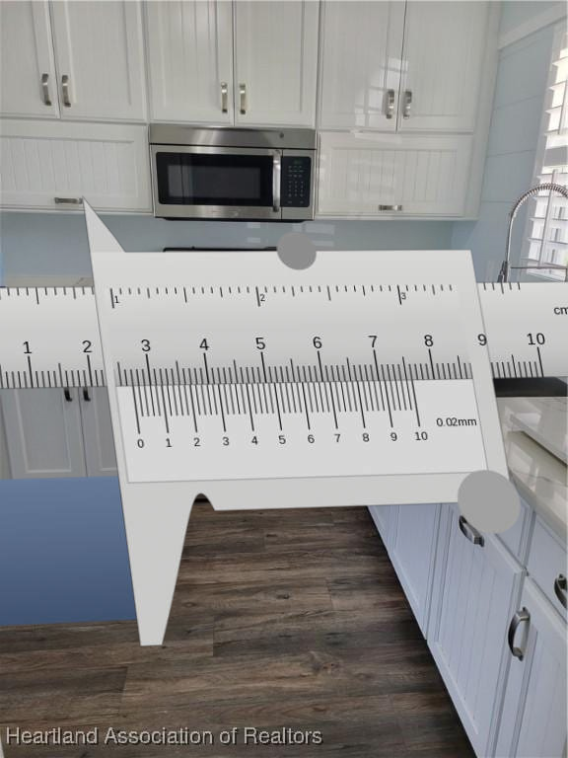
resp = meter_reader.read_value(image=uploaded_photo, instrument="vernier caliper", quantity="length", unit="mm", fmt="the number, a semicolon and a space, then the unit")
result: 27.0; mm
